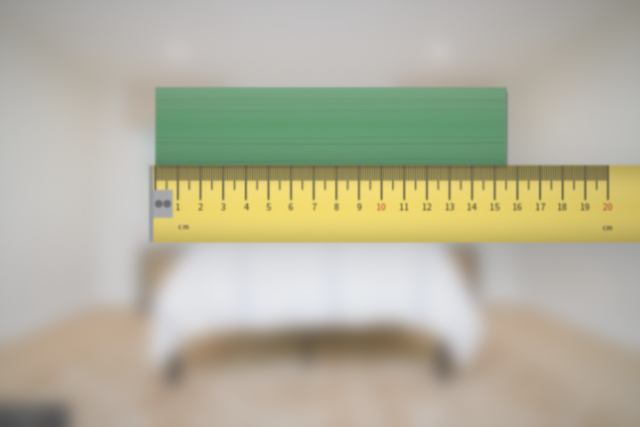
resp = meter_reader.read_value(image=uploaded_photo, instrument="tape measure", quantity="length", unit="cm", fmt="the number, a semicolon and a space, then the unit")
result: 15.5; cm
